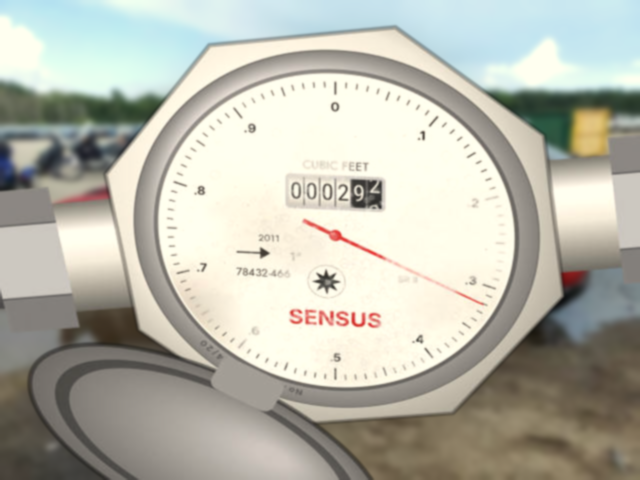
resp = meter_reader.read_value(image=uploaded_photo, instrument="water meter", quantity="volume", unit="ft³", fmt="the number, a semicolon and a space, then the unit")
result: 292.32; ft³
